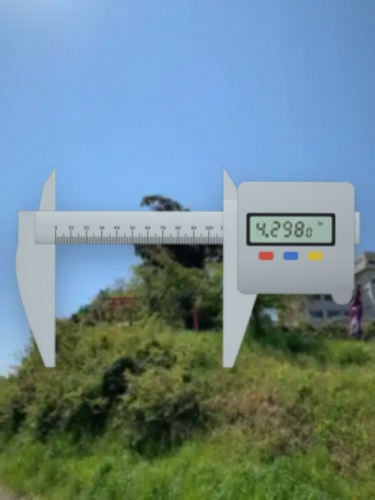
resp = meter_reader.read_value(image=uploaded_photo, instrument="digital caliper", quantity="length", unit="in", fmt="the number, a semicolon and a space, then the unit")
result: 4.2980; in
